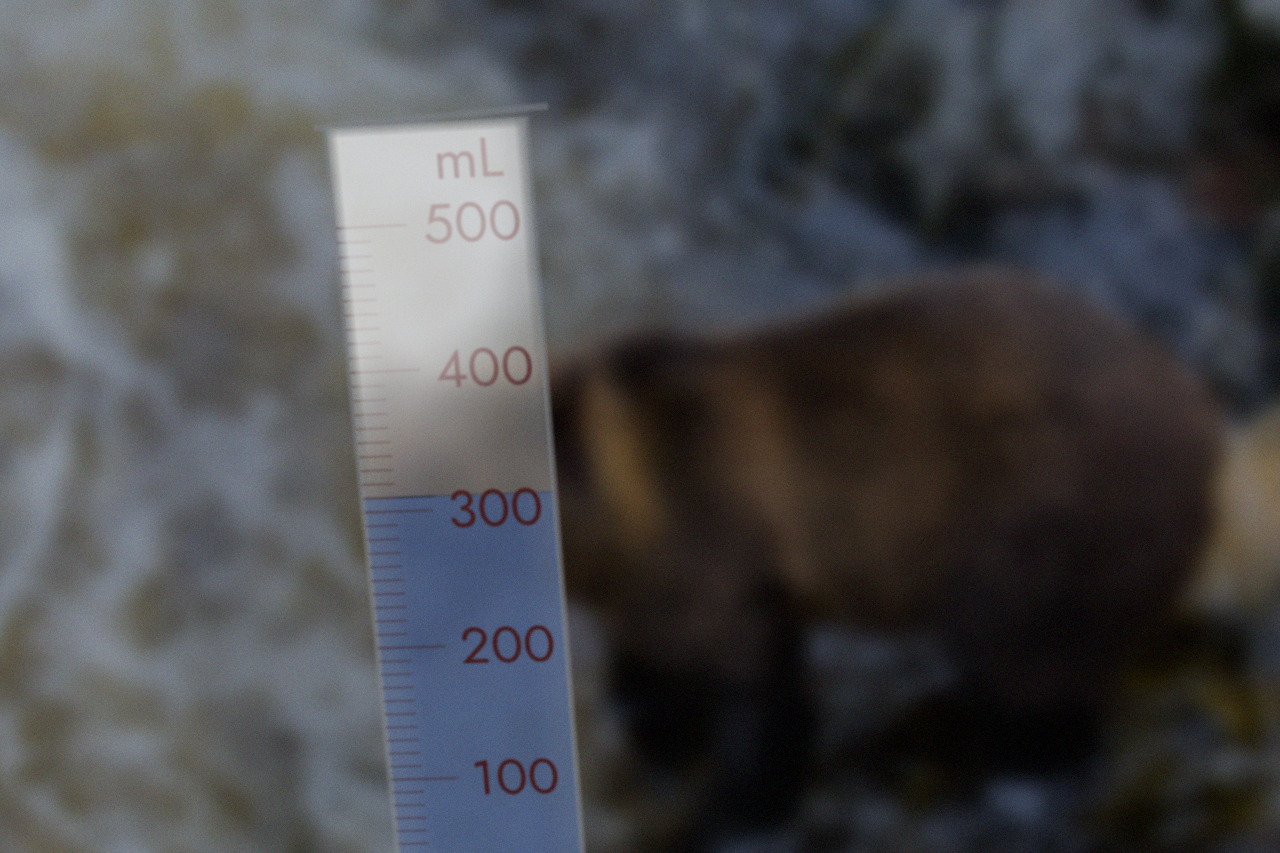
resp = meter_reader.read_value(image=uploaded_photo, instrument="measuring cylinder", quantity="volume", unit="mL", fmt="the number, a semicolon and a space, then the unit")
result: 310; mL
